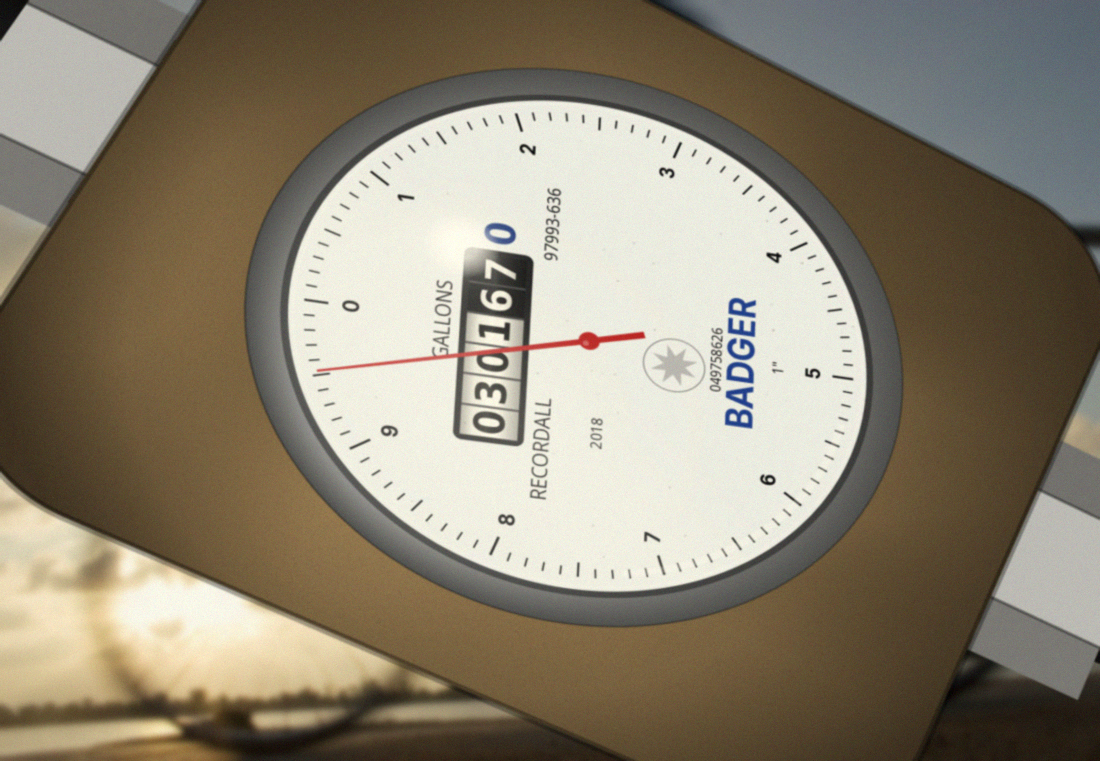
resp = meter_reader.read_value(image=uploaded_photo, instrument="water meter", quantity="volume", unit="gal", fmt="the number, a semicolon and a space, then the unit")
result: 301669.5; gal
